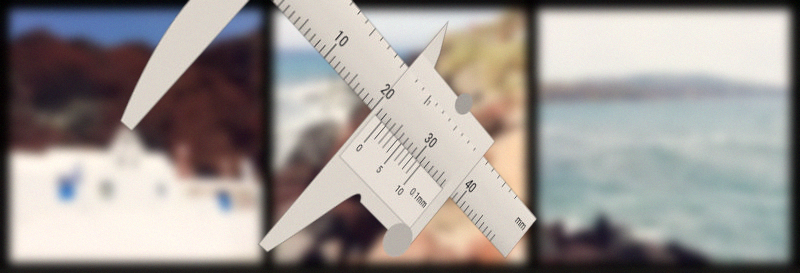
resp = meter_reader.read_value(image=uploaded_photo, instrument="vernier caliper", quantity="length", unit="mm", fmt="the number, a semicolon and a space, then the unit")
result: 22.2; mm
